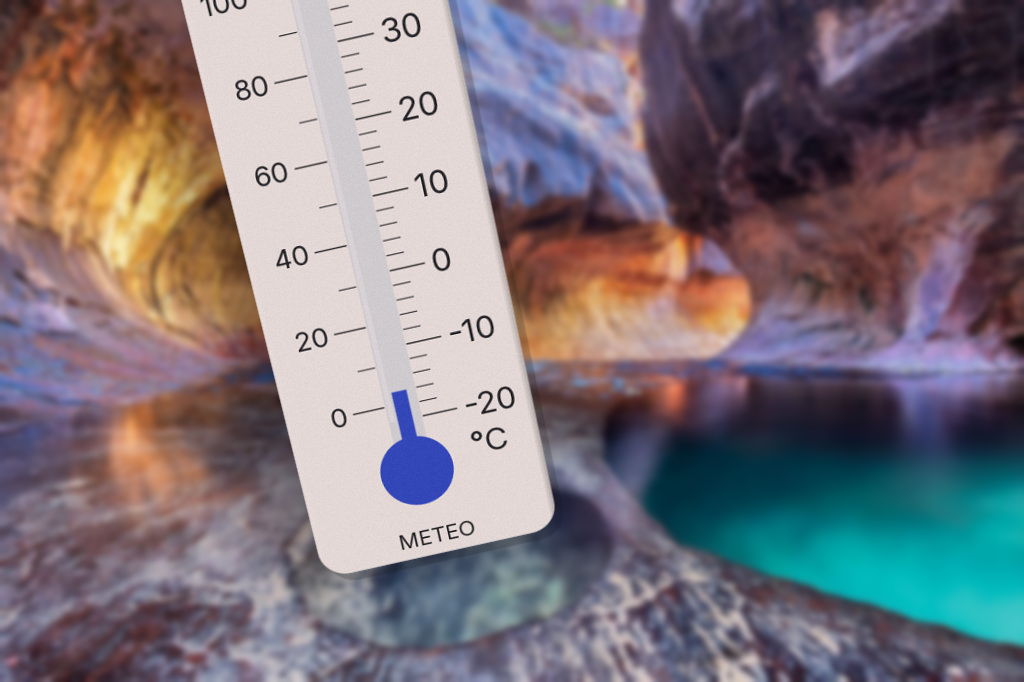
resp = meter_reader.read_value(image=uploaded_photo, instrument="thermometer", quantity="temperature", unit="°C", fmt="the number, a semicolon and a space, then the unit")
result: -16; °C
